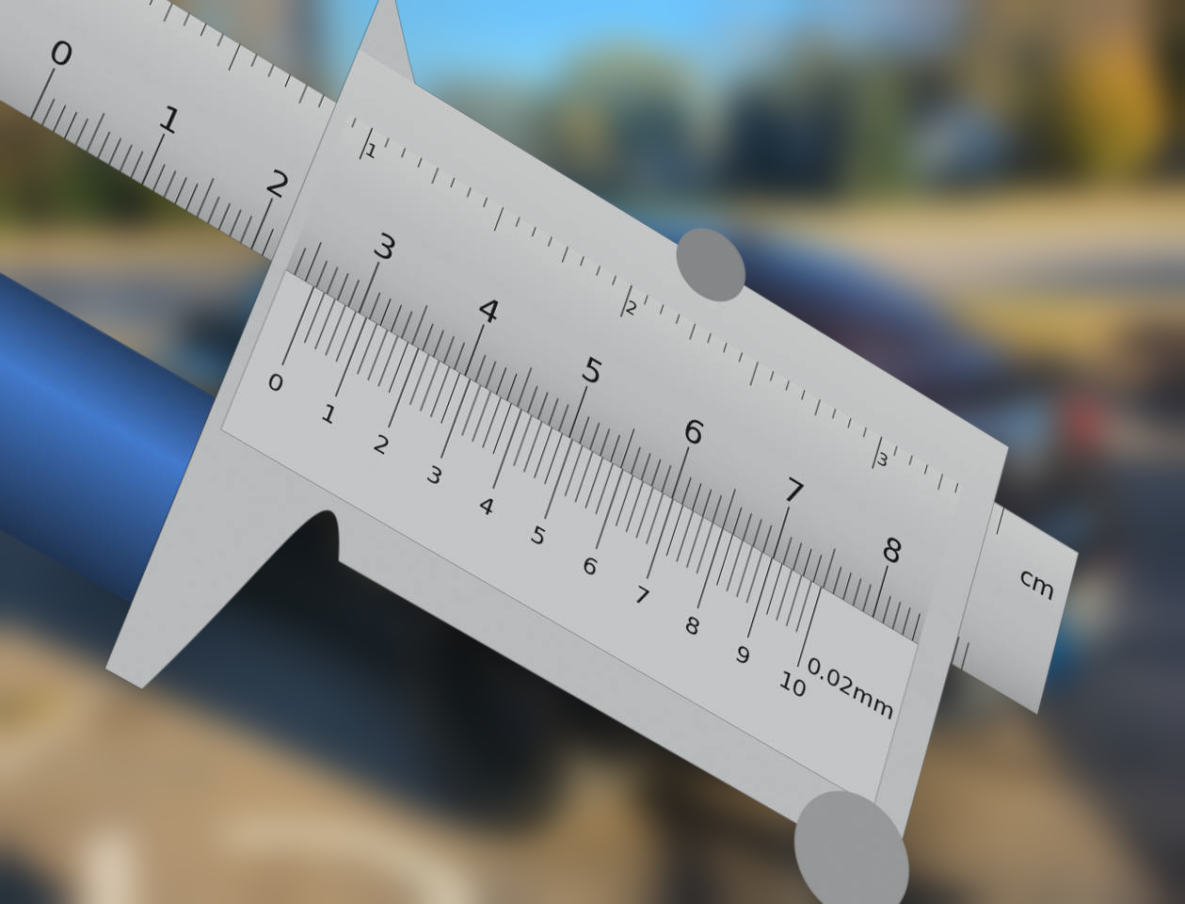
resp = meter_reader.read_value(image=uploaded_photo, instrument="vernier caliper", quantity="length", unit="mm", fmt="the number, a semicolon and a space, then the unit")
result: 25.8; mm
